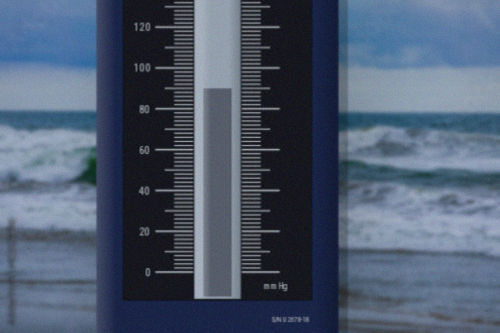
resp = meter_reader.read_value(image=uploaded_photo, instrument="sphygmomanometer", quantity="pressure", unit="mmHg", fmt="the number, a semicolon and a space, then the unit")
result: 90; mmHg
